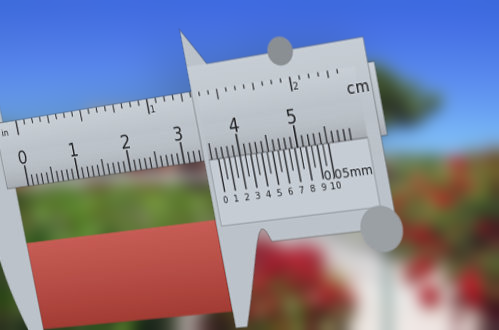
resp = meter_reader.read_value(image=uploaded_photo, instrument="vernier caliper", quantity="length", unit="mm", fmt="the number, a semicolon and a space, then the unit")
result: 36.2; mm
